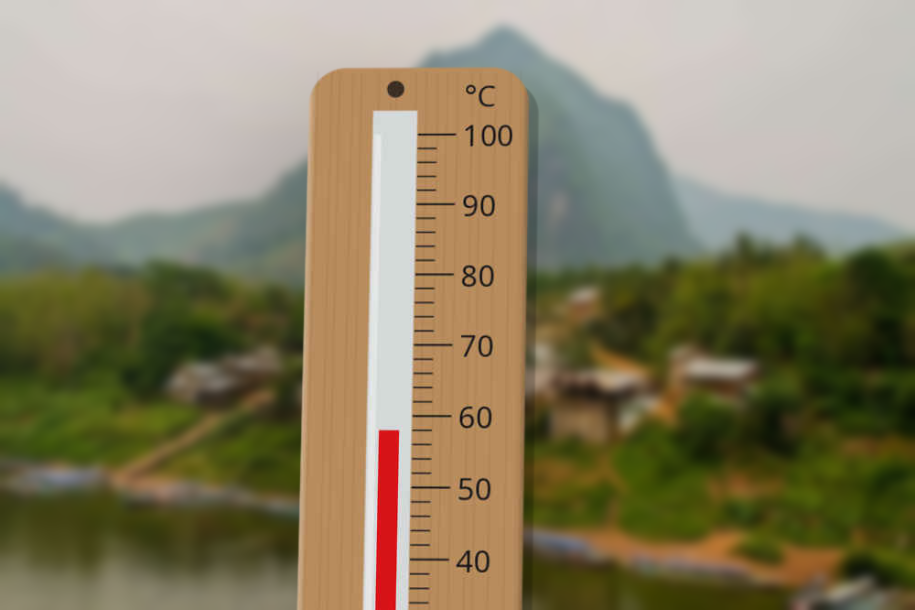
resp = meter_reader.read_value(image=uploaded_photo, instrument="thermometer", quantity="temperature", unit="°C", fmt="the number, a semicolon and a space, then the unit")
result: 58; °C
